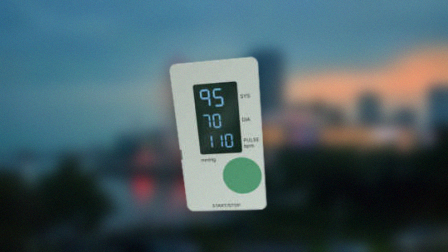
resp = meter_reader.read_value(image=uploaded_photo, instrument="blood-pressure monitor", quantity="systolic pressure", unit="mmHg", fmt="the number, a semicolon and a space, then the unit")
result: 95; mmHg
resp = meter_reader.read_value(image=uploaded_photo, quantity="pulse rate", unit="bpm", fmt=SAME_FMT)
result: 110; bpm
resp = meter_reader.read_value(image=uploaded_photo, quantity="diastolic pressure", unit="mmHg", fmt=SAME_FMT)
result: 70; mmHg
